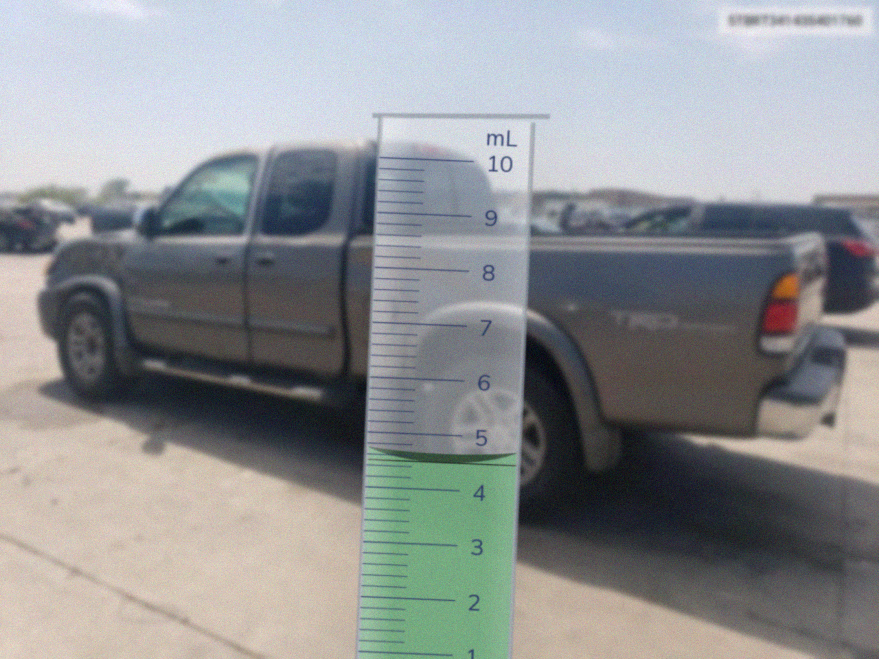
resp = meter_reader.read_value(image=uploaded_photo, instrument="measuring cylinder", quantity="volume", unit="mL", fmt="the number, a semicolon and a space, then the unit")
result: 4.5; mL
